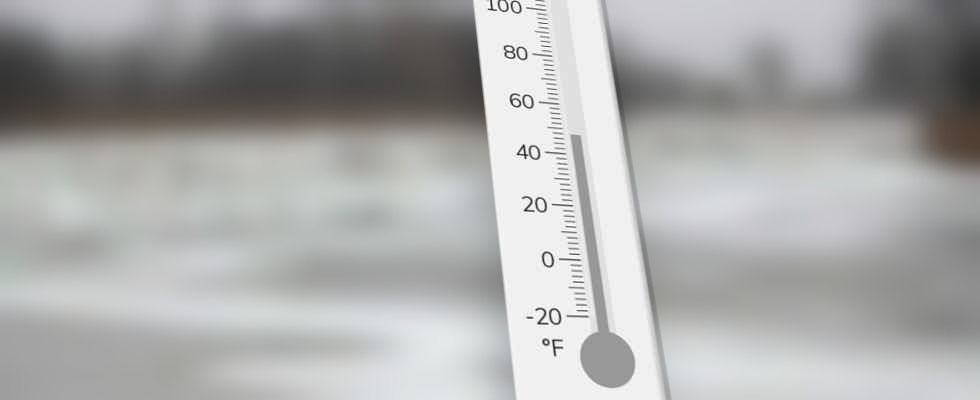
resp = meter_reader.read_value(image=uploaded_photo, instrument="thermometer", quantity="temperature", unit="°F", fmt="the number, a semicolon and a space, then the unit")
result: 48; °F
